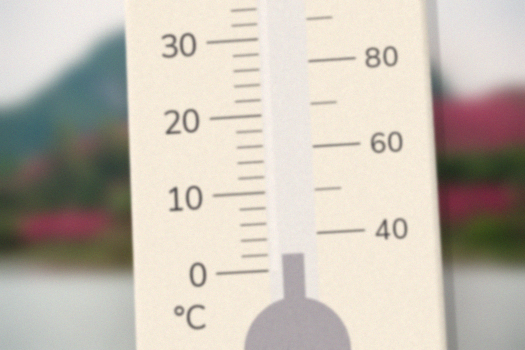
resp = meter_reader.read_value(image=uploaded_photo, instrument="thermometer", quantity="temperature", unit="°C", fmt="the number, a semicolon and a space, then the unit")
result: 2; °C
